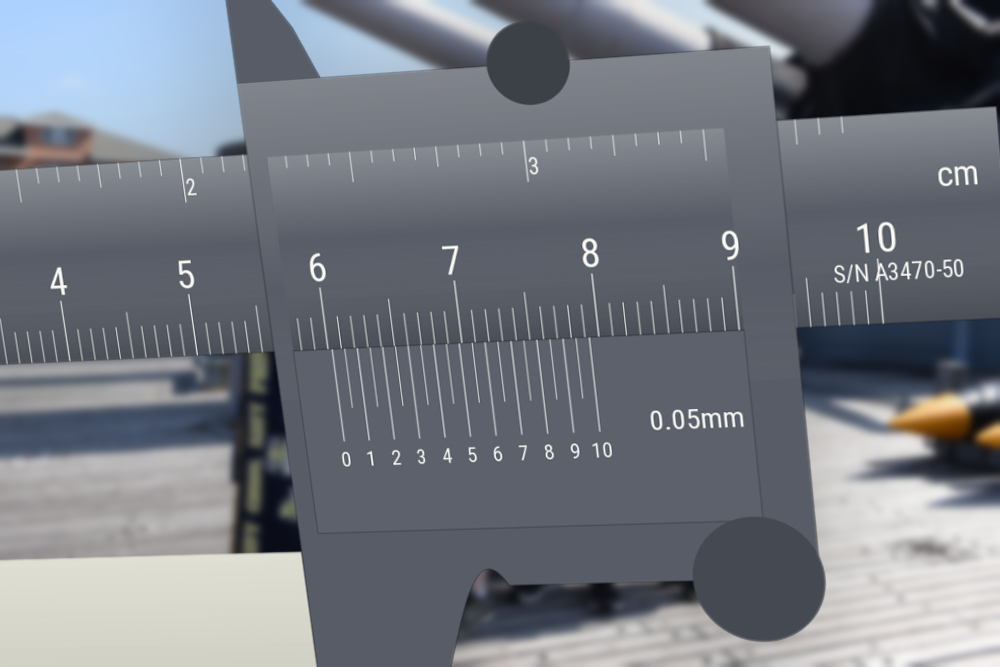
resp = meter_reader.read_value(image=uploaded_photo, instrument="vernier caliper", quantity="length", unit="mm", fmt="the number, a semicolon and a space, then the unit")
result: 60.3; mm
